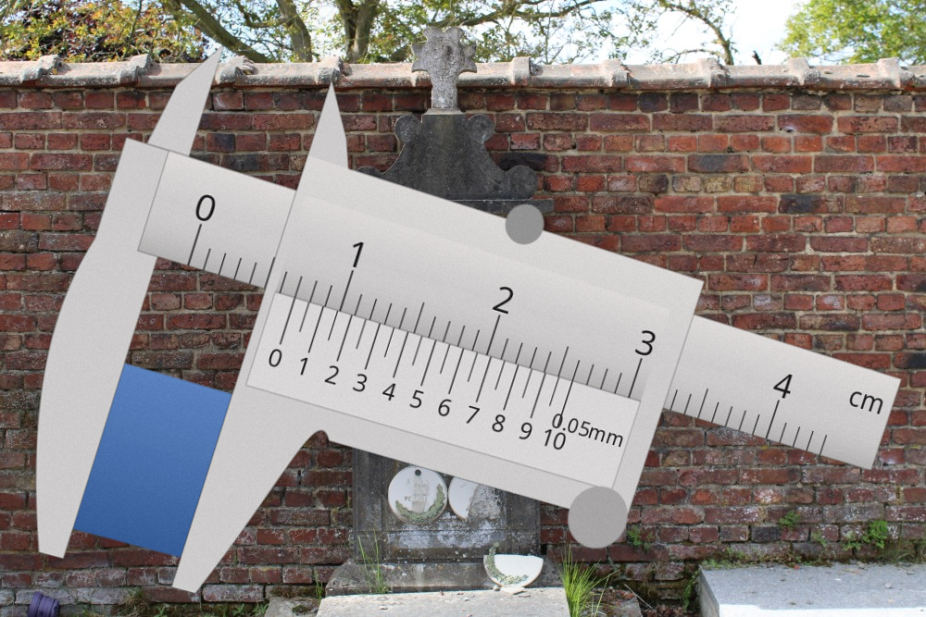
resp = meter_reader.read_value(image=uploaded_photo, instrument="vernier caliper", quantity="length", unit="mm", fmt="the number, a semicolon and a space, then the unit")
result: 7.0; mm
